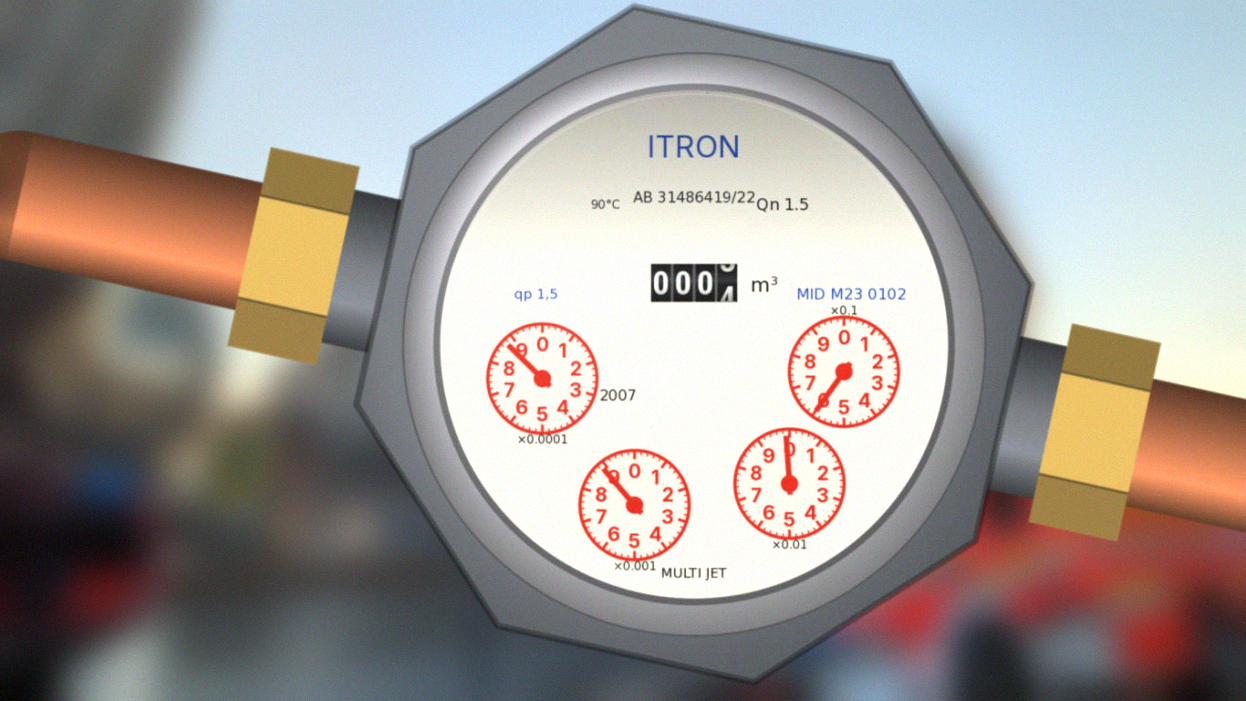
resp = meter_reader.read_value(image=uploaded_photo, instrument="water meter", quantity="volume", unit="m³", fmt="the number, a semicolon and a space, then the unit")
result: 3.5988; m³
